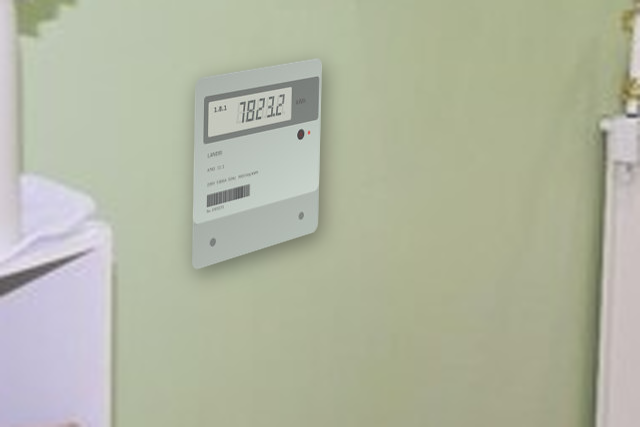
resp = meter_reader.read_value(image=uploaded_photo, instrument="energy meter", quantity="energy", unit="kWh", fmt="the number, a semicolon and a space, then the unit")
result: 7823.2; kWh
